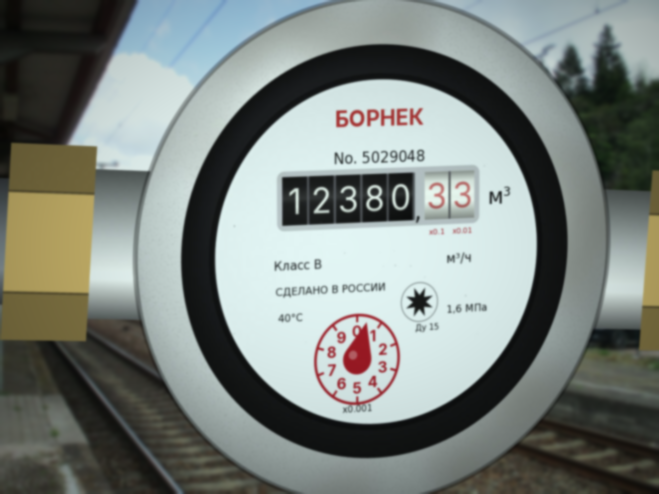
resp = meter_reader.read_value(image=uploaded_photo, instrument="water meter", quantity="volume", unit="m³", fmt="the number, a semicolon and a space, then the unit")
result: 12380.330; m³
